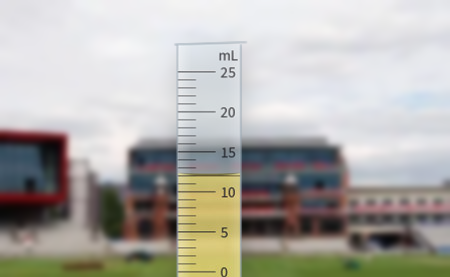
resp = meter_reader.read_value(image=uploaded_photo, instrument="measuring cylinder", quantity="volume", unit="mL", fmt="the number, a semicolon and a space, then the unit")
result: 12; mL
